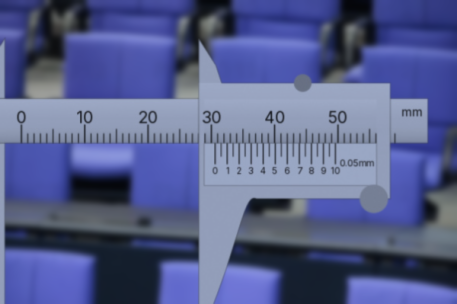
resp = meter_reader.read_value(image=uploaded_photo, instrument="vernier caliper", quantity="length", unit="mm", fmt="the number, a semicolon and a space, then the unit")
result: 30.6; mm
